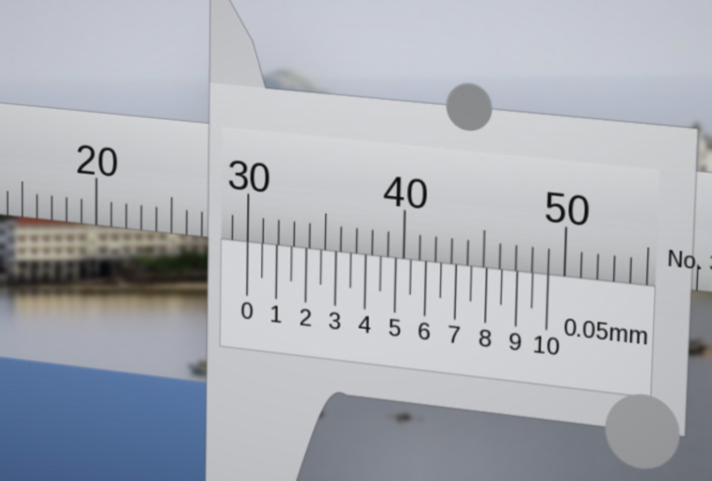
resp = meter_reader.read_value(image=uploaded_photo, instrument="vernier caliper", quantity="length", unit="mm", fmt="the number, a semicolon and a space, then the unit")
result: 30.0; mm
